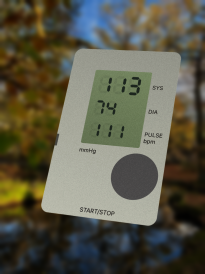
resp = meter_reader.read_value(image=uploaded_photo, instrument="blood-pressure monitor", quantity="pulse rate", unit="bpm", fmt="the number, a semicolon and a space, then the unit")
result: 111; bpm
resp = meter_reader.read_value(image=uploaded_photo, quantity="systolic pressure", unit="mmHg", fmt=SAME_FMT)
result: 113; mmHg
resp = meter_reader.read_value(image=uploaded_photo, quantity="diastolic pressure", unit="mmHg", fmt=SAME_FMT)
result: 74; mmHg
